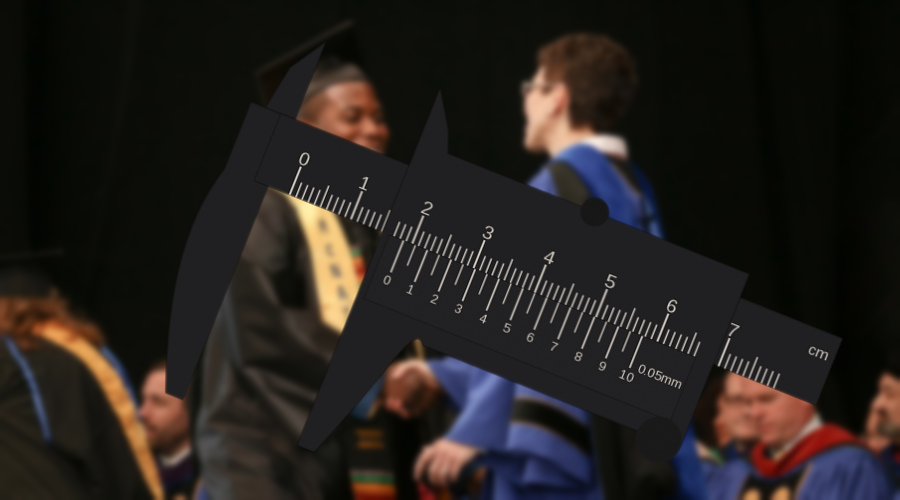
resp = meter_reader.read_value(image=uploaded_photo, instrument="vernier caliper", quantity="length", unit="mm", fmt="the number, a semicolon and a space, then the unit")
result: 18.6; mm
